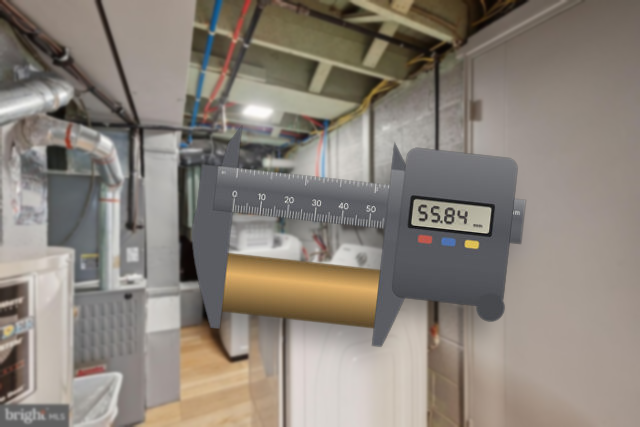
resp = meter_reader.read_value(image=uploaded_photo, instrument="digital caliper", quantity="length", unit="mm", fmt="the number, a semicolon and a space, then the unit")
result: 55.84; mm
